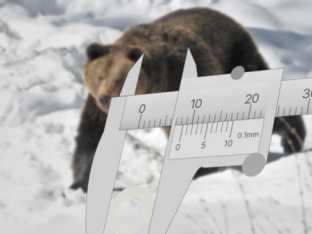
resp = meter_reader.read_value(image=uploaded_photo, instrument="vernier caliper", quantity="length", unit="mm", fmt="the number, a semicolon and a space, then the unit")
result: 8.4; mm
